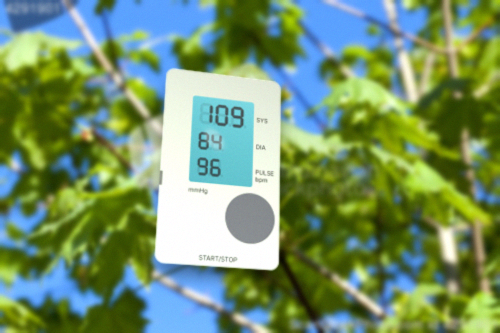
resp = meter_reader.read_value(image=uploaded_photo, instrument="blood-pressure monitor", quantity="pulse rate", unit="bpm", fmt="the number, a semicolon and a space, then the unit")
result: 96; bpm
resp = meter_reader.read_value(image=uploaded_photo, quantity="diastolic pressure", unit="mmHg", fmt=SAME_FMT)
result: 84; mmHg
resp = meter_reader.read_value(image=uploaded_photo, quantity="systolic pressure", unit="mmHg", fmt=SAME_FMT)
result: 109; mmHg
